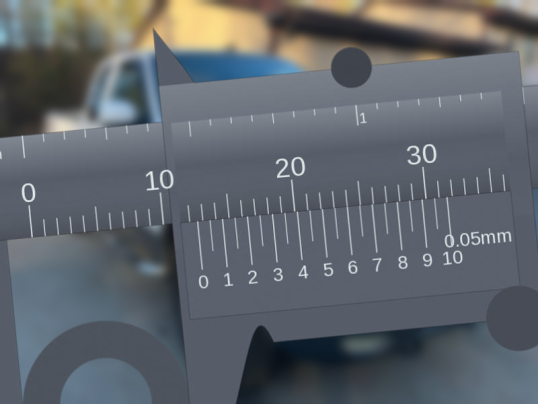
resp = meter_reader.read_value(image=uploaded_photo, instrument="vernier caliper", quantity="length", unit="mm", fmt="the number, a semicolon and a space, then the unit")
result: 12.6; mm
